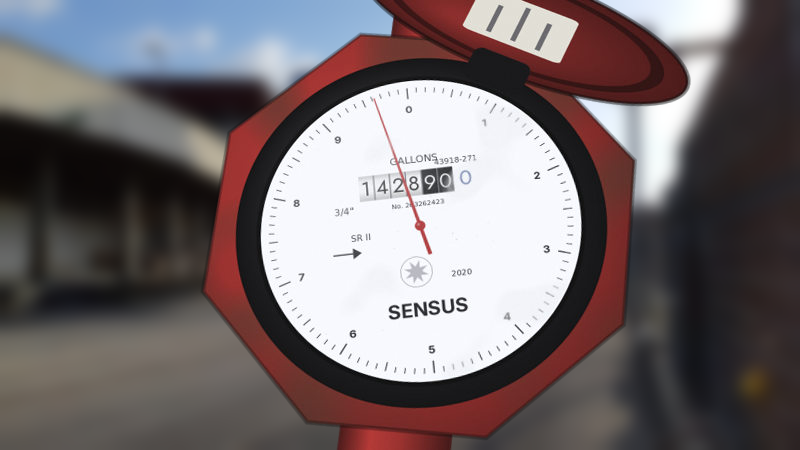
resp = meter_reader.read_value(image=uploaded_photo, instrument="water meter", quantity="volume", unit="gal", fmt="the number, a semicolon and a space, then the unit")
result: 1428899.6; gal
